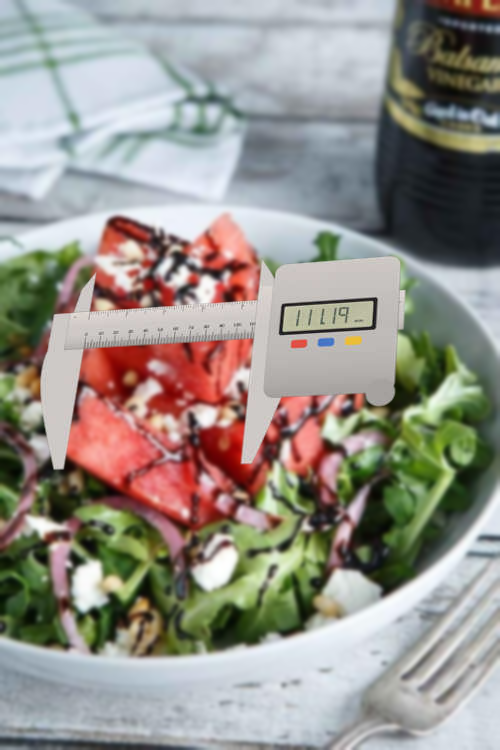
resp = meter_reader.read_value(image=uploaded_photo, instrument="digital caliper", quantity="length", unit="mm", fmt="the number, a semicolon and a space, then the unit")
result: 111.19; mm
